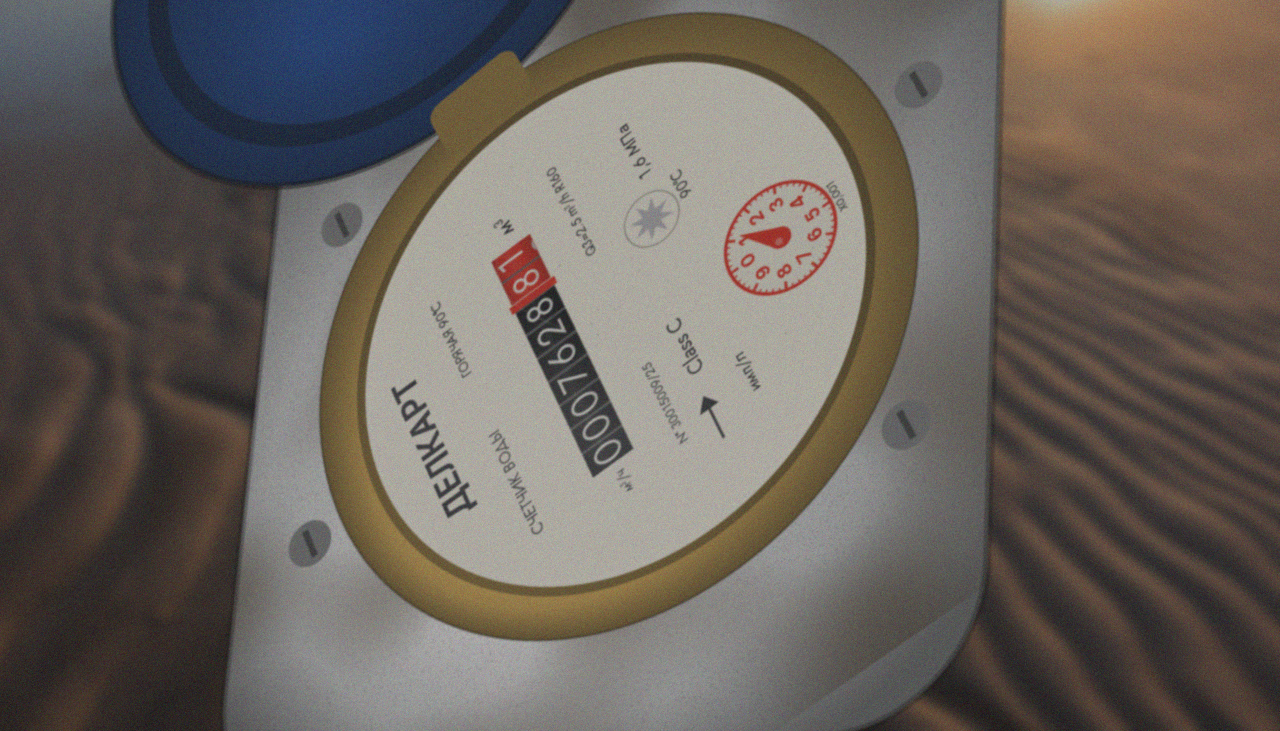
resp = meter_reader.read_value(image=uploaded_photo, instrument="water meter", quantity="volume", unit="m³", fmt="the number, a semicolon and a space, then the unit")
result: 7628.811; m³
